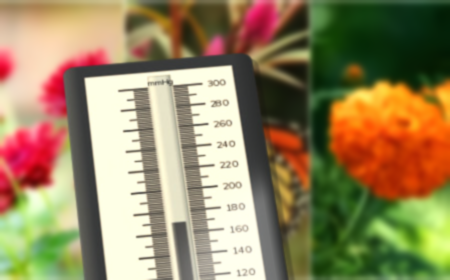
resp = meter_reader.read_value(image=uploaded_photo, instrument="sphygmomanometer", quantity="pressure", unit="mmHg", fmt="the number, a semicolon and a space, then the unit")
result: 170; mmHg
